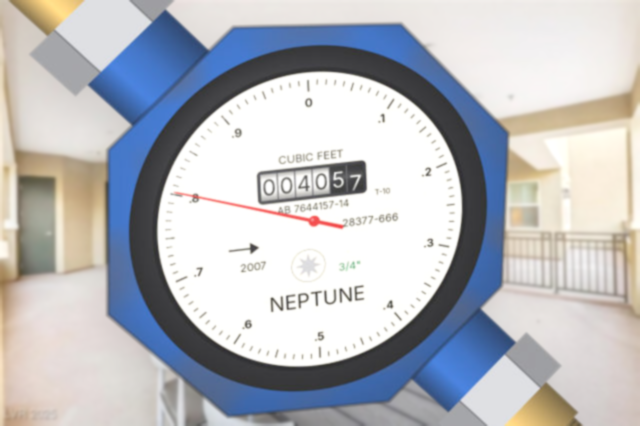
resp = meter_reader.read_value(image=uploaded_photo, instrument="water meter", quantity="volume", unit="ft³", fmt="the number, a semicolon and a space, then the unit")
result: 4056.80; ft³
